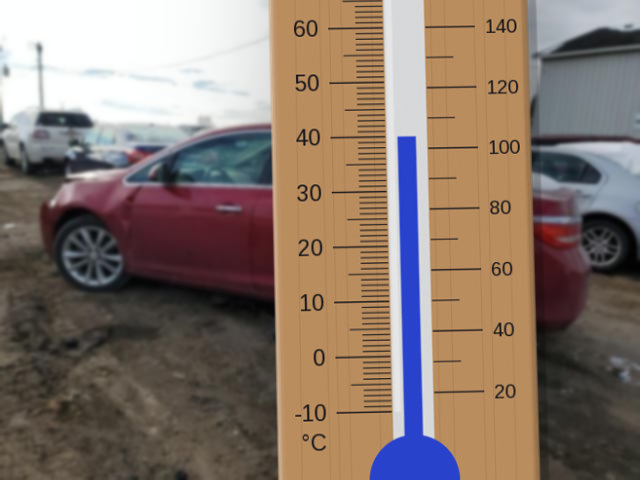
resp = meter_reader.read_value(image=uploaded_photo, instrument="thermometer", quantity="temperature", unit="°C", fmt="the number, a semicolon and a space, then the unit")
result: 40; °C
